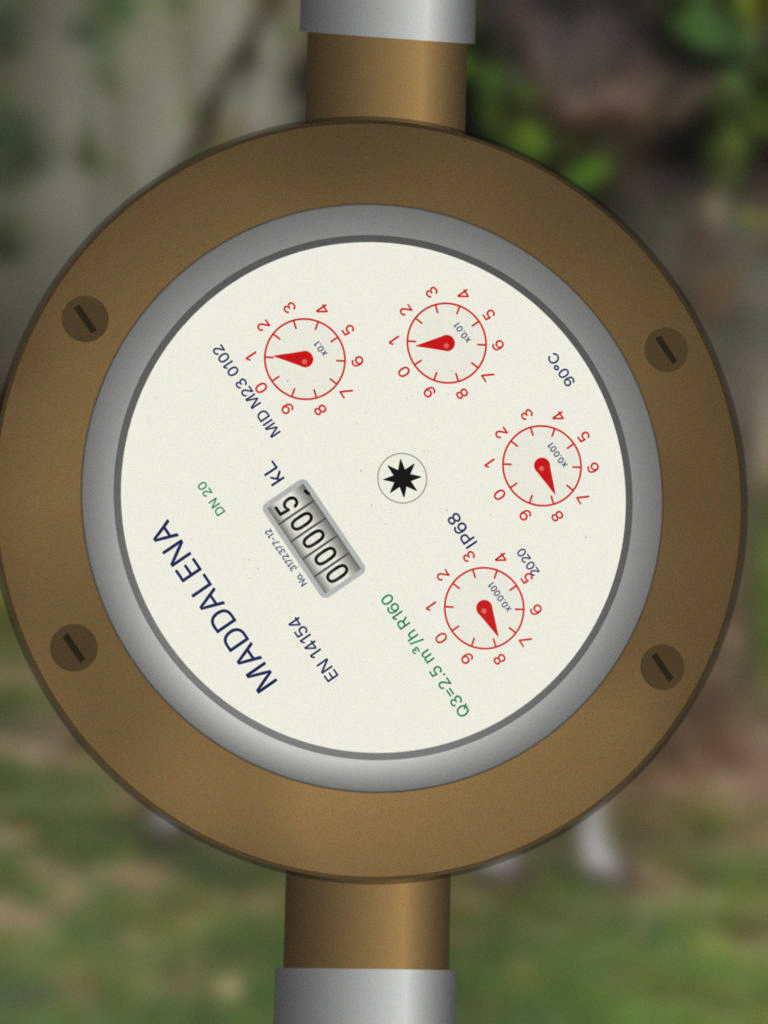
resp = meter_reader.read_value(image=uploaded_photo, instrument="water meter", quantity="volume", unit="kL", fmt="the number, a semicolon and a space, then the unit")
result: 5.1077; kL
